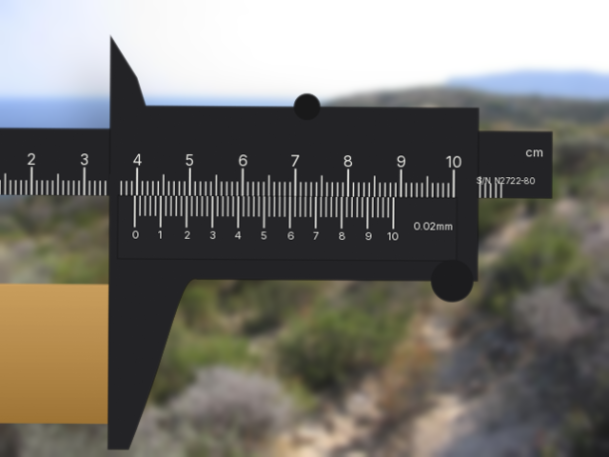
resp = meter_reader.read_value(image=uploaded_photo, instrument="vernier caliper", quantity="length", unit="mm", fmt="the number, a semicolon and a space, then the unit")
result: 39.6; mm
